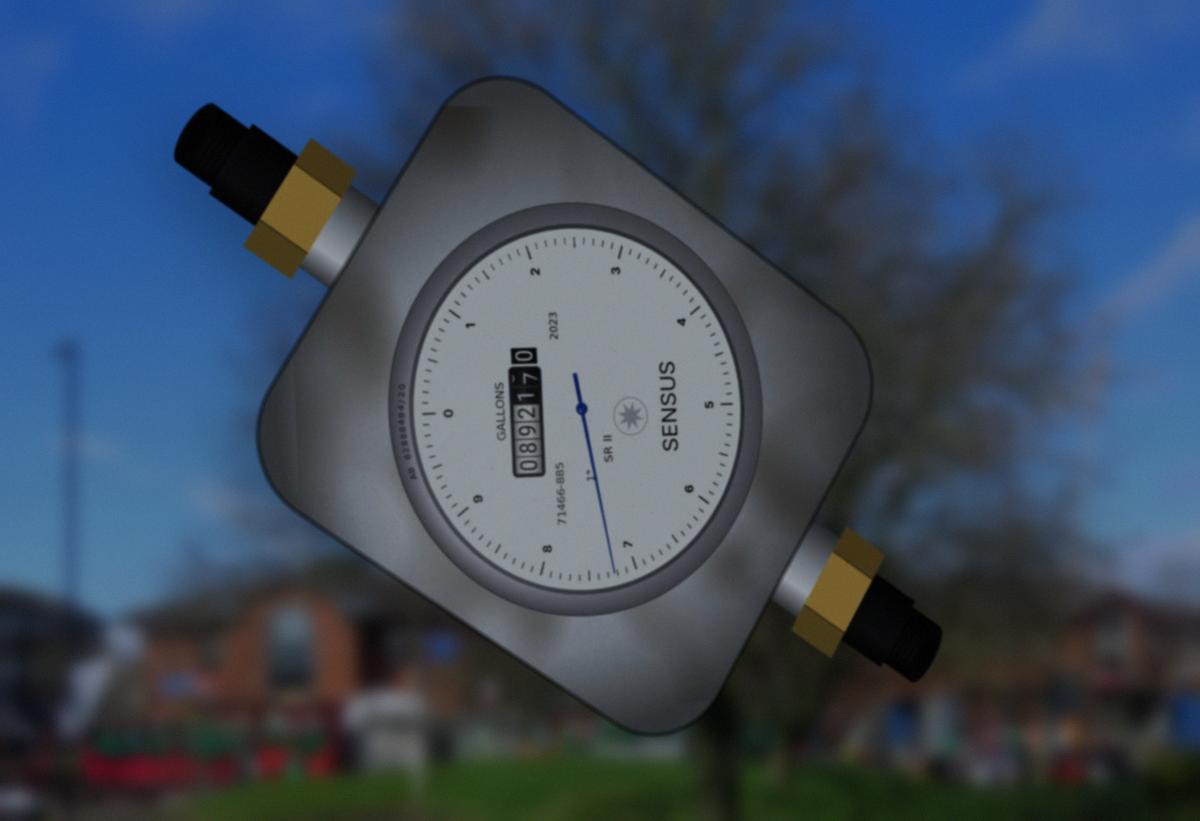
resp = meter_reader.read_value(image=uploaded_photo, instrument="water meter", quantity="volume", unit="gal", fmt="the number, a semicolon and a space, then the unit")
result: 892167.2; gal
